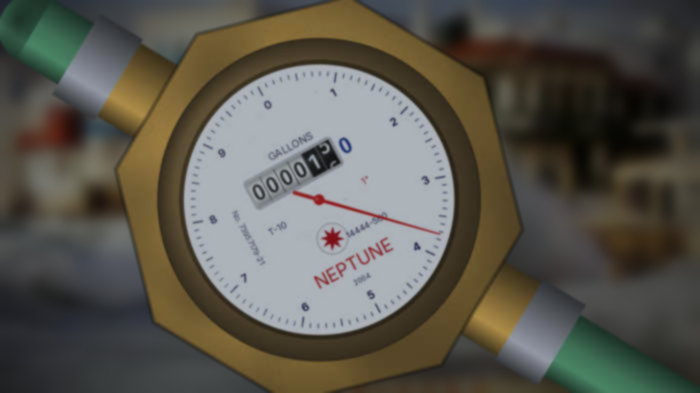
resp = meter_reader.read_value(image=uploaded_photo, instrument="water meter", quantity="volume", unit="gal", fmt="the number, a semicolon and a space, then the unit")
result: 153.7; gal
